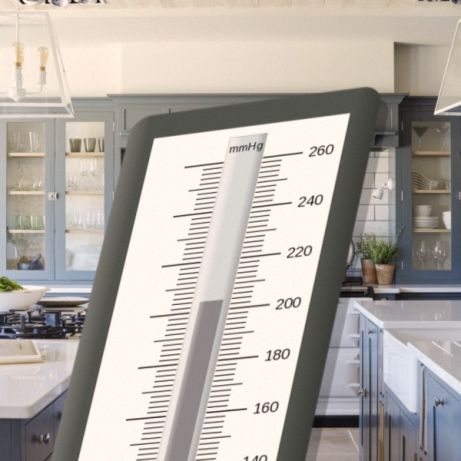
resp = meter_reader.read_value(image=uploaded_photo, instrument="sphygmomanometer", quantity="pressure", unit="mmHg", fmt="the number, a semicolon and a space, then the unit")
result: 204; mmHg
